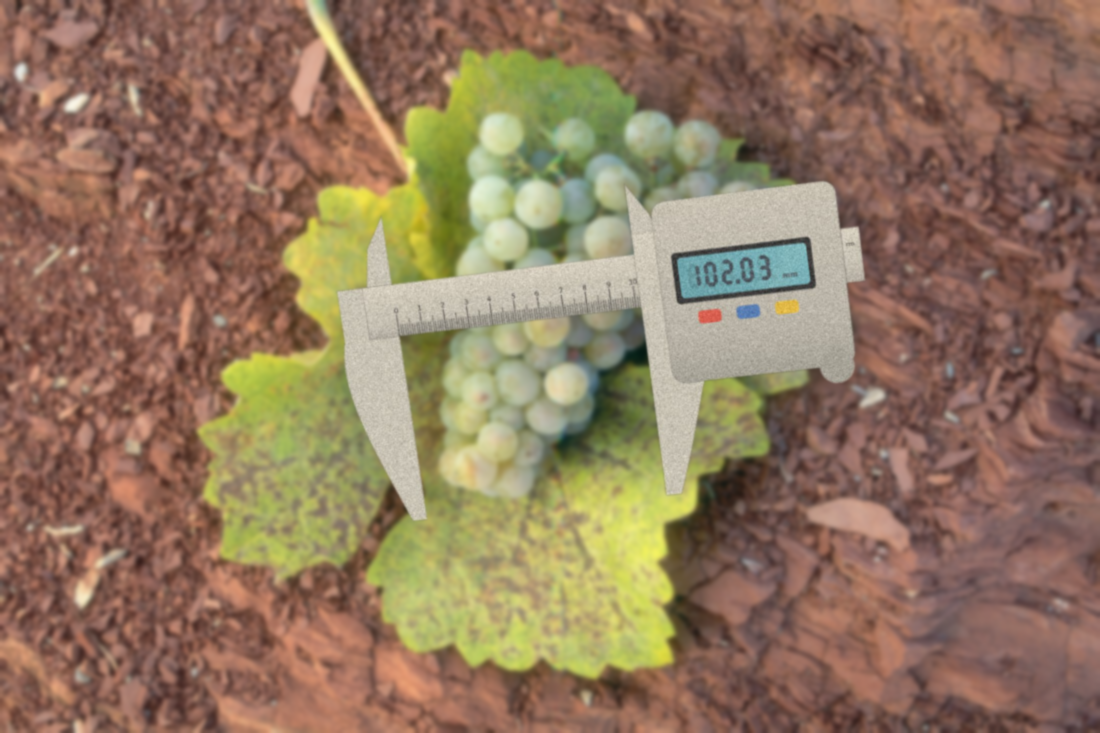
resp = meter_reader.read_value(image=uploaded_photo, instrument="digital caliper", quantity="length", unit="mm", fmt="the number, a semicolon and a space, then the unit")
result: 102.03; mm
